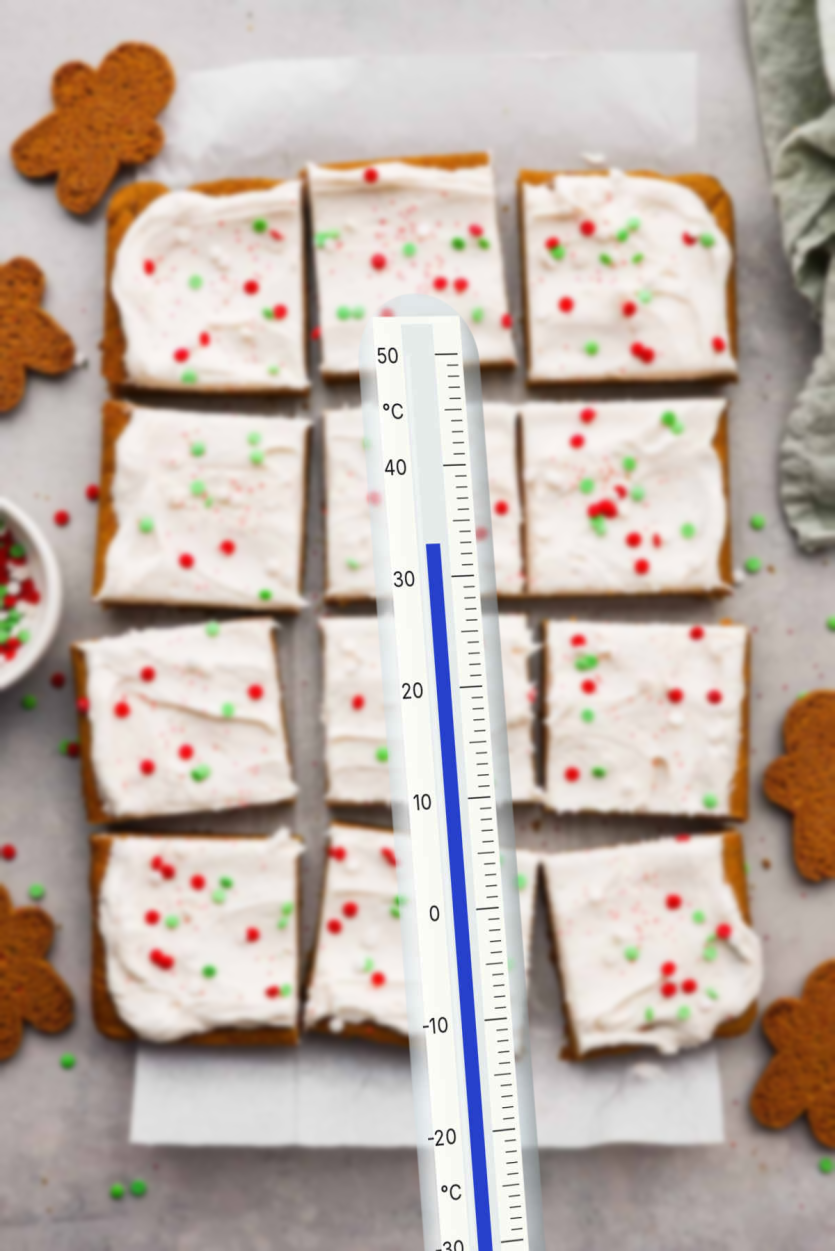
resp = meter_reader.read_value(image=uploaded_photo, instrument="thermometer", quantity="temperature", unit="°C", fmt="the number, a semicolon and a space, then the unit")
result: 33; °C
